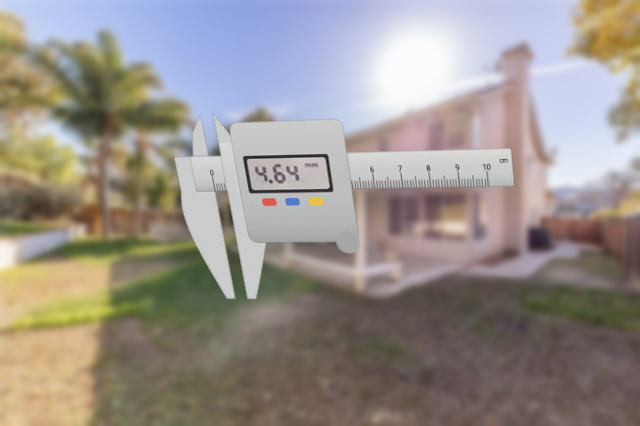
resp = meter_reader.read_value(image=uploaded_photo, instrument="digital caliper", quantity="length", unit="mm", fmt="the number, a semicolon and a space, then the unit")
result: 4.64; mm
